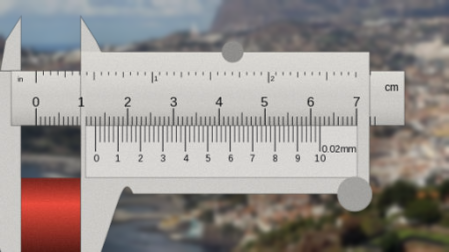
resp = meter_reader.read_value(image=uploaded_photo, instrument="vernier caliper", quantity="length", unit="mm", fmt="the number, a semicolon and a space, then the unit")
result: 13.0; mm
